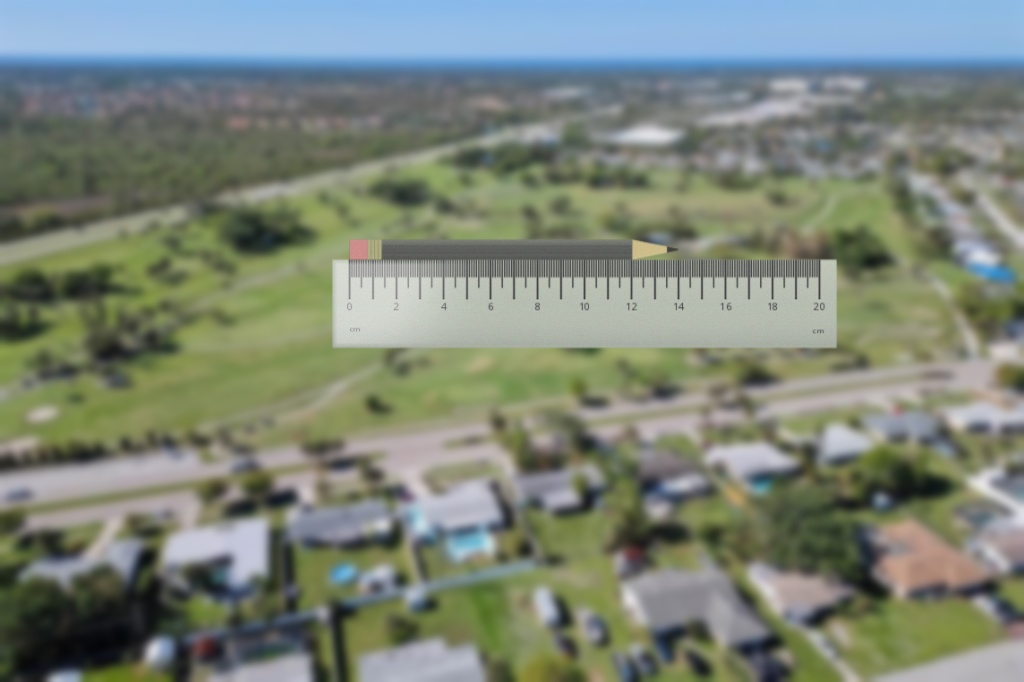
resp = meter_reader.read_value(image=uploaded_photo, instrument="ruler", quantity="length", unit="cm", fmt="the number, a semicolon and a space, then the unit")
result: 14; cm
